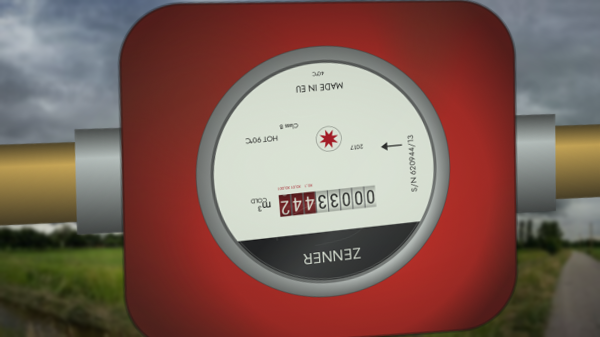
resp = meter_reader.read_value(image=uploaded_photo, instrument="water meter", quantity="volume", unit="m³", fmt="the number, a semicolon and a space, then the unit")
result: 33.442; m³
